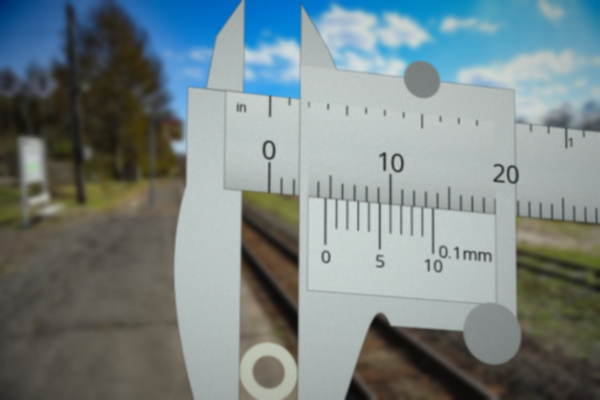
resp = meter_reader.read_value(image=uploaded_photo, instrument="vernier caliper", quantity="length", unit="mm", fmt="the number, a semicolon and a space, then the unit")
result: 4.6; mm
